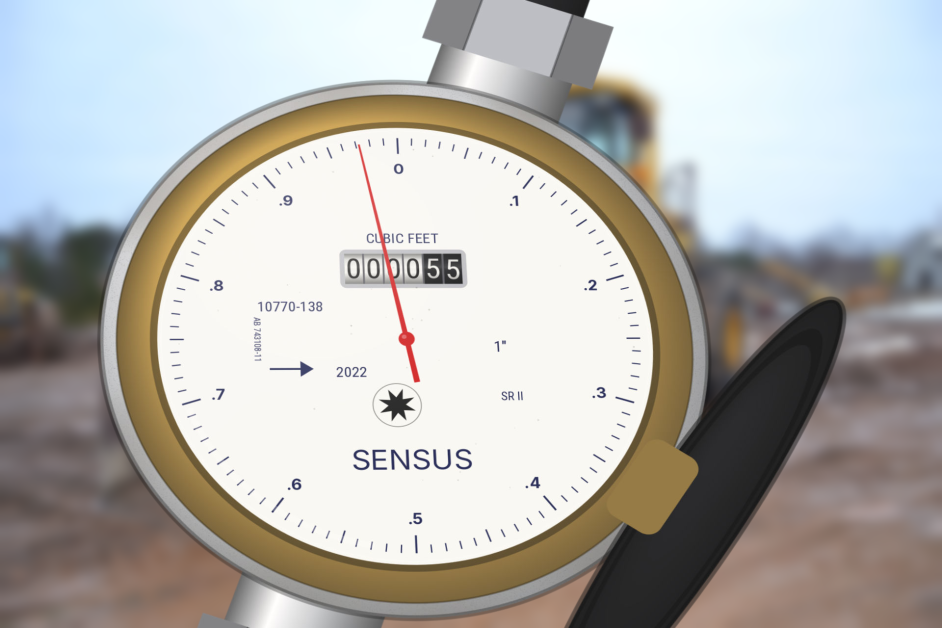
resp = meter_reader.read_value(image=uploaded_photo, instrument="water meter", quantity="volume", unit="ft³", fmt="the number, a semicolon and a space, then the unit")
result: 54.97; ft³
